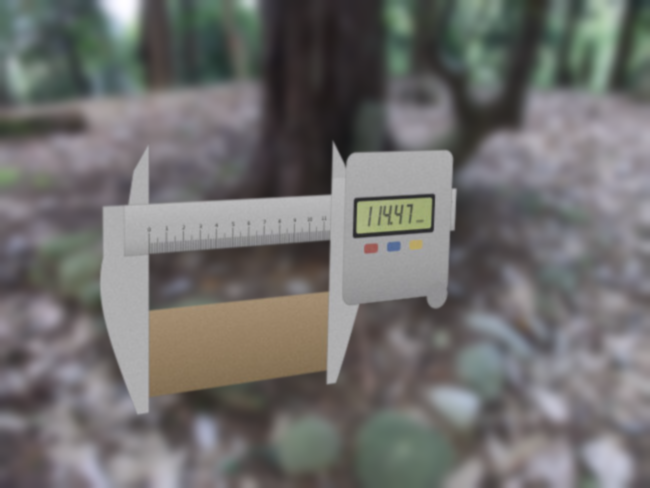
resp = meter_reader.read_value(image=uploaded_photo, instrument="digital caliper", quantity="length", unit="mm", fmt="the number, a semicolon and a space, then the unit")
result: 114.47; mm
